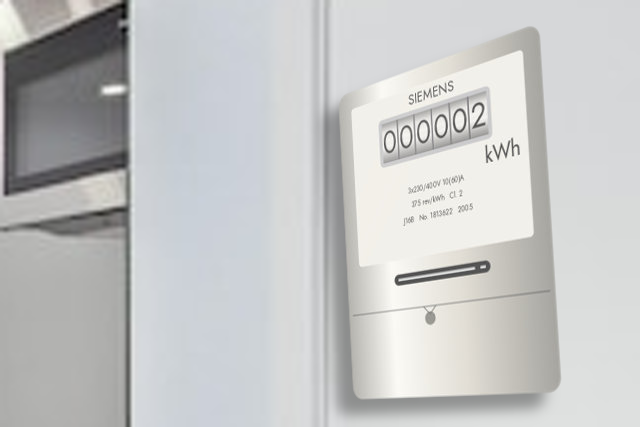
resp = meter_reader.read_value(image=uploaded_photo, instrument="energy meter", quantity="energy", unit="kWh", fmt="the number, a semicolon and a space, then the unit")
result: 2; kWh
